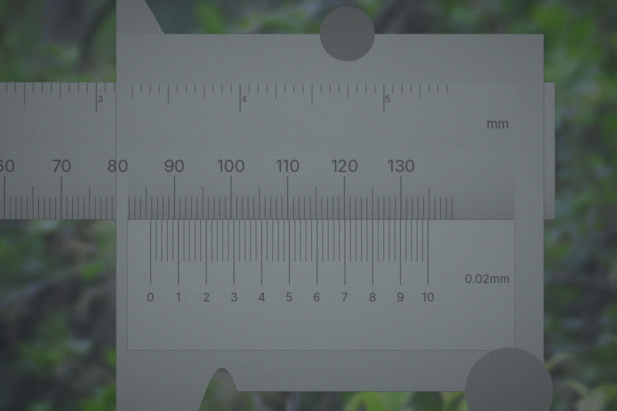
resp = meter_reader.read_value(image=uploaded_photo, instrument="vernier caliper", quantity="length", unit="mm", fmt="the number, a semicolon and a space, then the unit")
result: 85.8; mm
